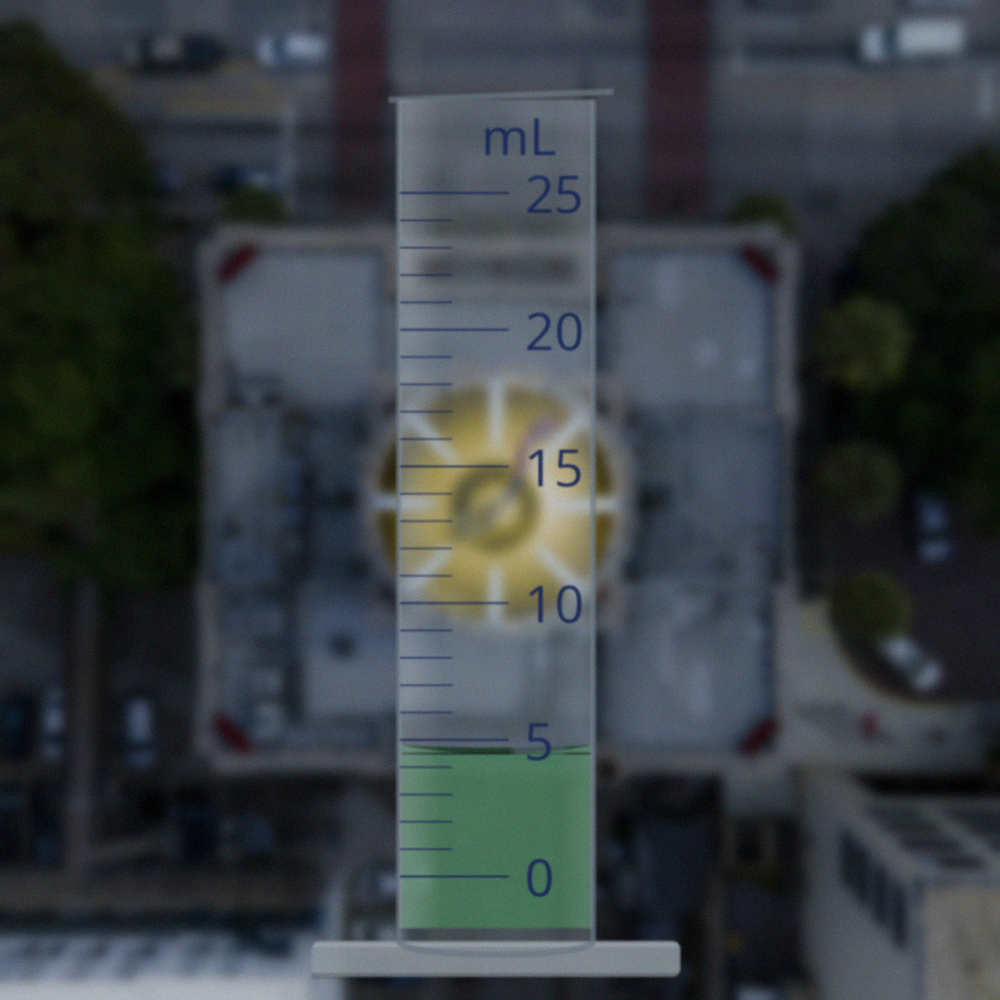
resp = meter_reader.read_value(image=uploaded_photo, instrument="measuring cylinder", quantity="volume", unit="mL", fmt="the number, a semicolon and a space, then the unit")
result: 4.5; mL
